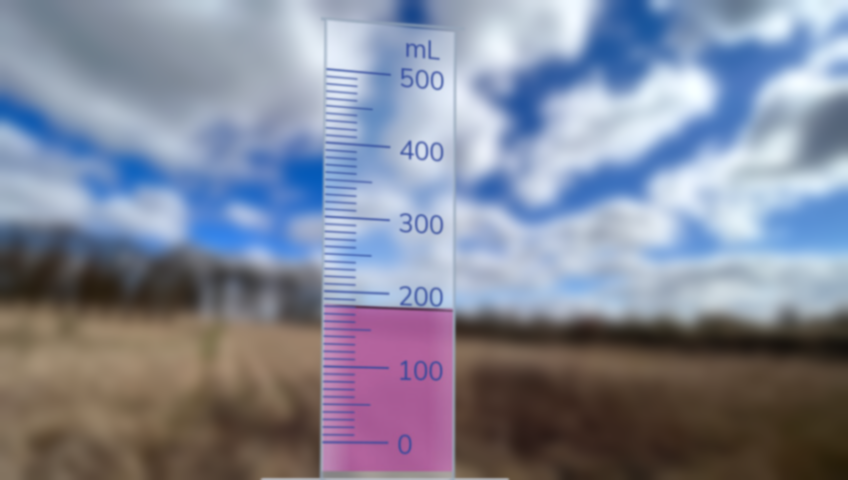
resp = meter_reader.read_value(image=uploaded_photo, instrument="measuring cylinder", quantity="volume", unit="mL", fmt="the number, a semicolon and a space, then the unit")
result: 180; mL
